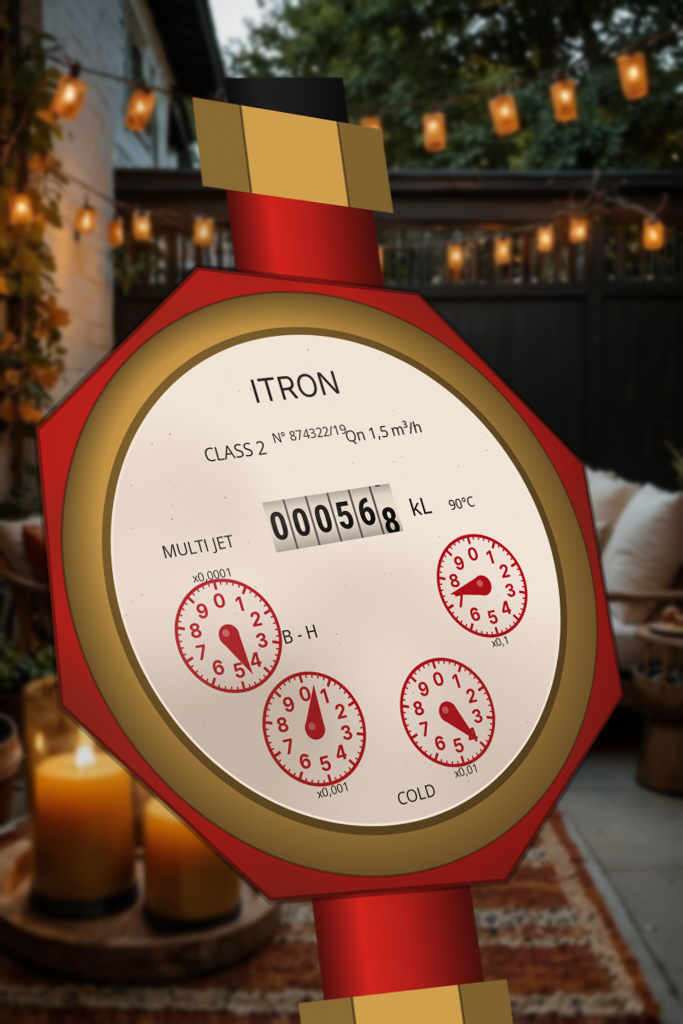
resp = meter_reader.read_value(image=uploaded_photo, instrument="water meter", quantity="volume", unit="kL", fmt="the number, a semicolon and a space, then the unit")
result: 567.7404; kL
